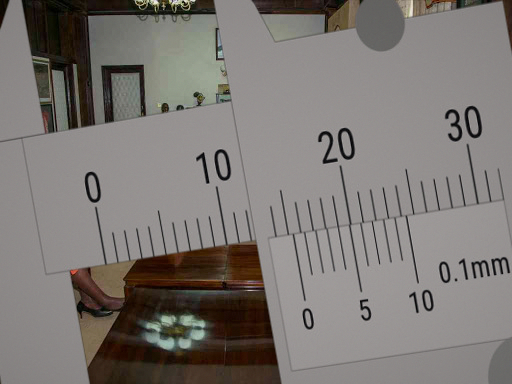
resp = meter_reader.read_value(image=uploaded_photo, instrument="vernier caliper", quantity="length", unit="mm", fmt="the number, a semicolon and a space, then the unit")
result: 15.4; mm
